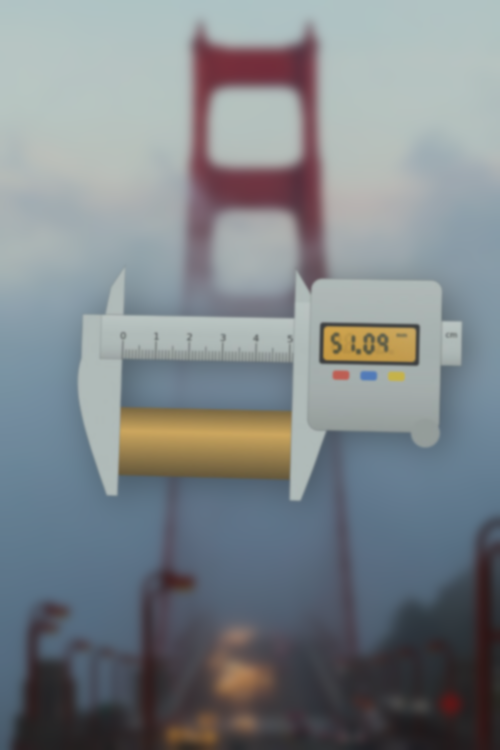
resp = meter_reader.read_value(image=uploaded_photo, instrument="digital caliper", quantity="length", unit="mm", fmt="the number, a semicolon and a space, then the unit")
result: 51.09; mm
